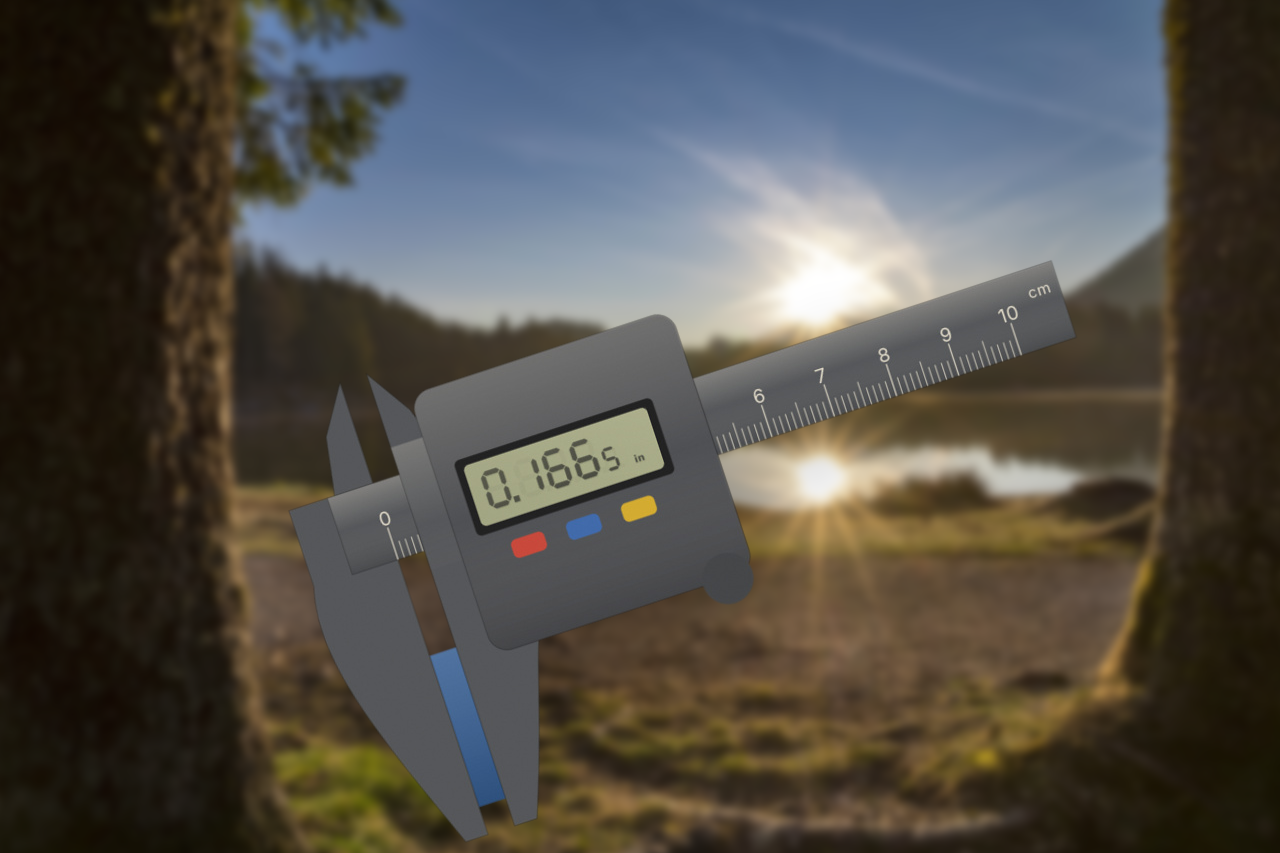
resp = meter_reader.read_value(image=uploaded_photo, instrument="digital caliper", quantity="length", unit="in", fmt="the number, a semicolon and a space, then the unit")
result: 0.1665; in
